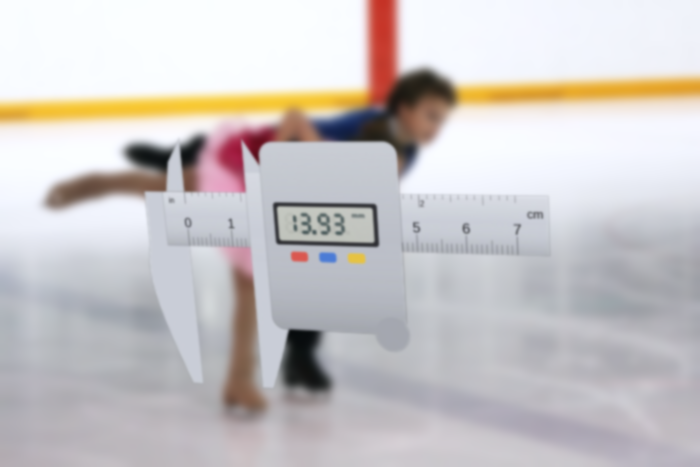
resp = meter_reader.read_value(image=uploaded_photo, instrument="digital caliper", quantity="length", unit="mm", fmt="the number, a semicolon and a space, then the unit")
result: 13.93; mm
